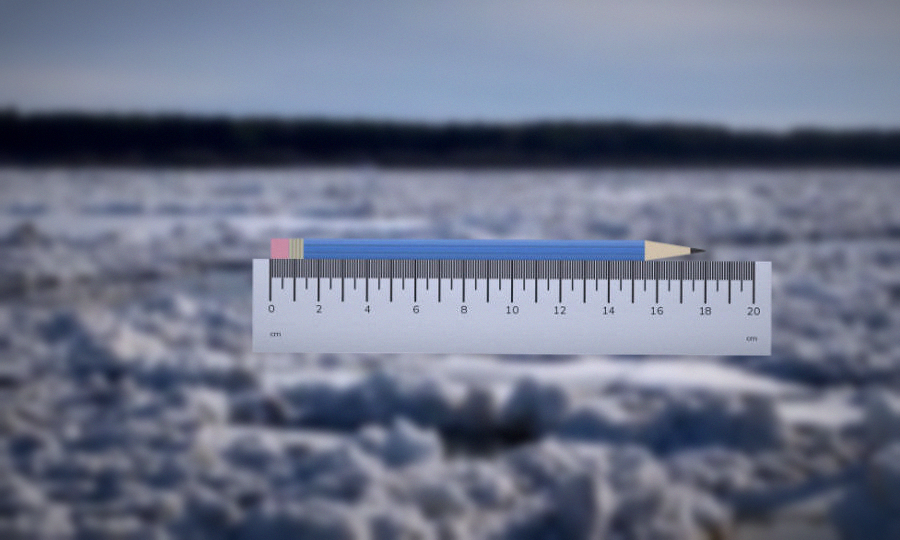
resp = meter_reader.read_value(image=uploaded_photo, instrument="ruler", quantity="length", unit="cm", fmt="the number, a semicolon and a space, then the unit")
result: 18; cm
